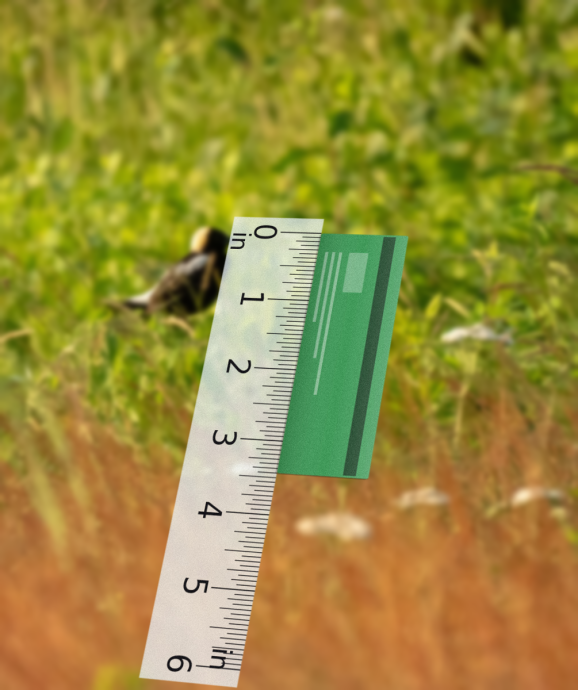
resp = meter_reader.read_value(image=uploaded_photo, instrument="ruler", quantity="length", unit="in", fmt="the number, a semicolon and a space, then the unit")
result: 3.4375; in
